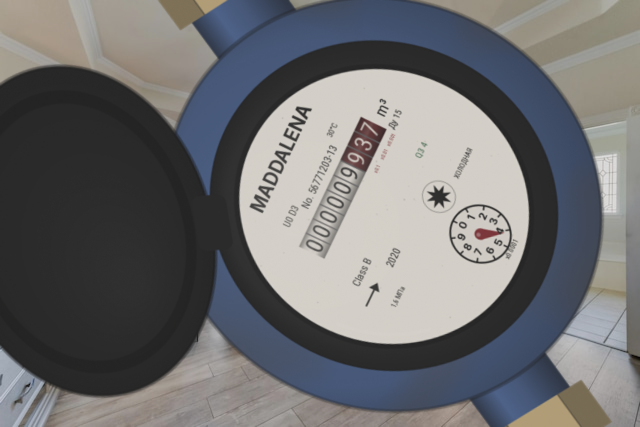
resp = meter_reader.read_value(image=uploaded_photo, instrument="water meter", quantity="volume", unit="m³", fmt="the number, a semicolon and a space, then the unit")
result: 9.9374; m³
